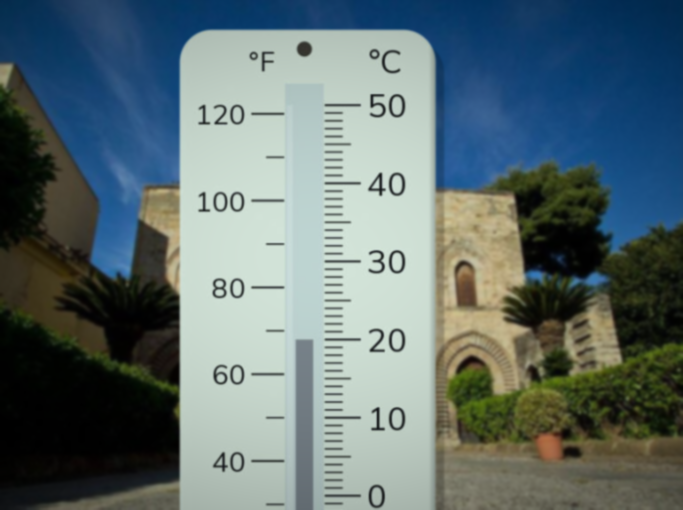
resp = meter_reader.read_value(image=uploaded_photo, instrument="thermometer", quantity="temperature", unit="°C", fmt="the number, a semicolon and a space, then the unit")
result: 20; °C
